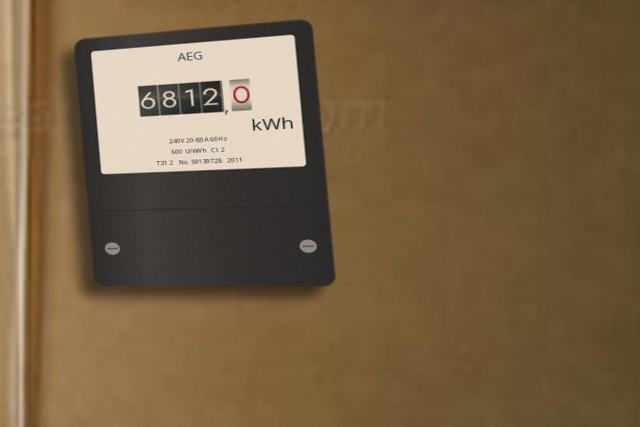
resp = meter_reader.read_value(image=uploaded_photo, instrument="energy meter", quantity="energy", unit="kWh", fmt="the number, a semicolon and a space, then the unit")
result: 6812.0; kWh
